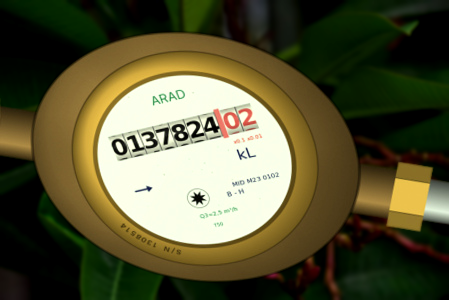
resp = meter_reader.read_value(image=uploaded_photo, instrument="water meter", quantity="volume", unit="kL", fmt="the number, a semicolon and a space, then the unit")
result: 137824.02; kL
